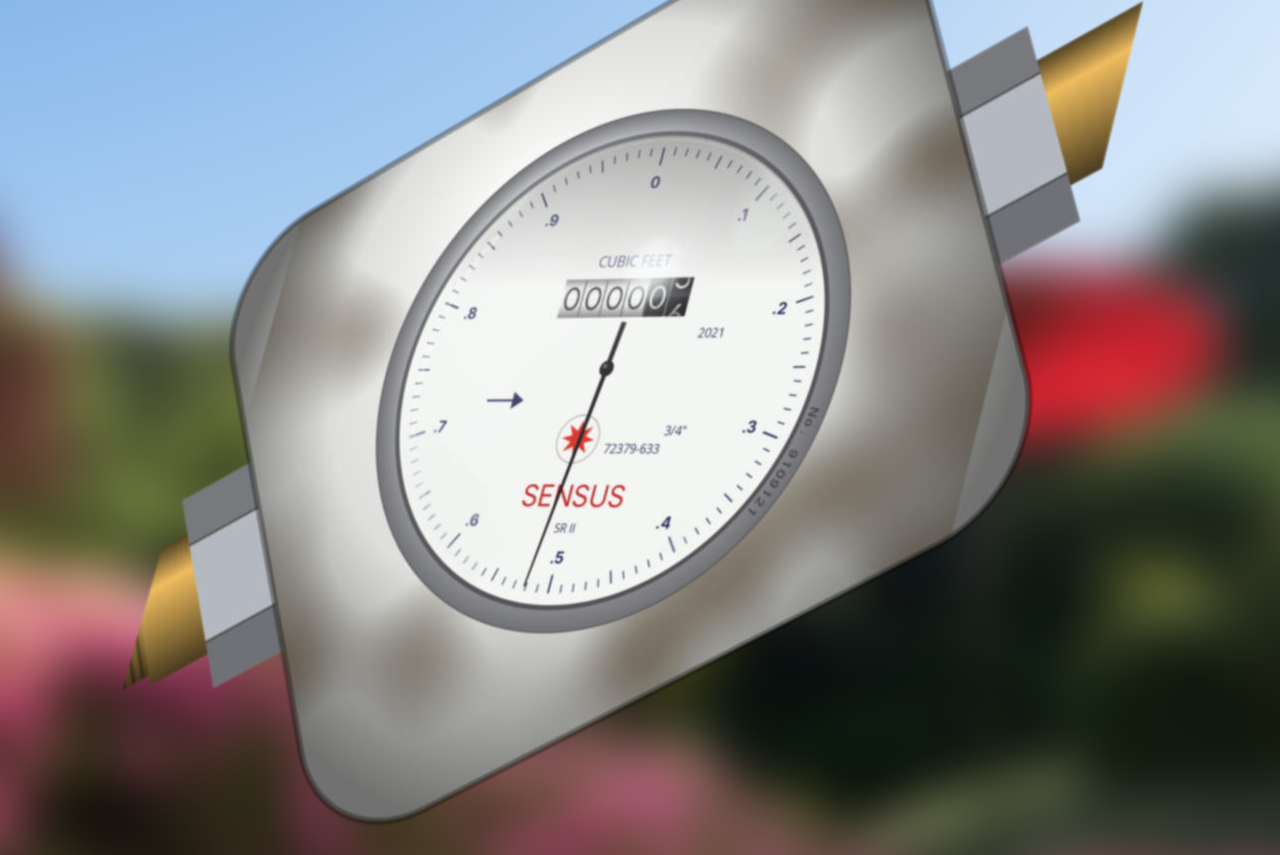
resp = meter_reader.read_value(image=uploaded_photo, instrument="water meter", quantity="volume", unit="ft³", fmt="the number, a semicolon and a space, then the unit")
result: 5.52; ft³
